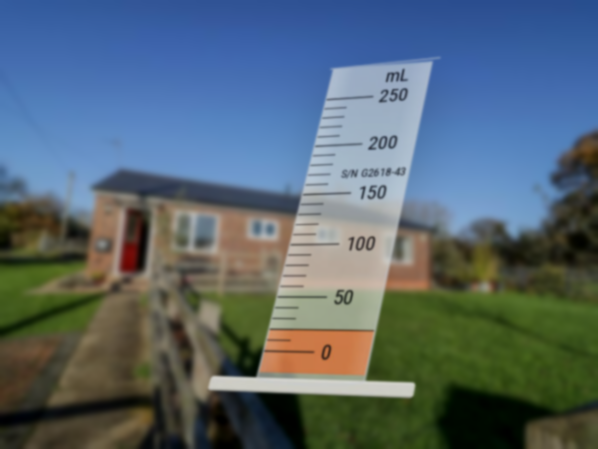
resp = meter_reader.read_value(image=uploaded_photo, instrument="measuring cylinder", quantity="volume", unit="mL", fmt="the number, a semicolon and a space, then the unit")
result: 20; mL
